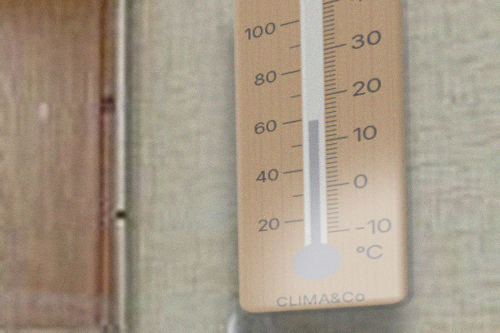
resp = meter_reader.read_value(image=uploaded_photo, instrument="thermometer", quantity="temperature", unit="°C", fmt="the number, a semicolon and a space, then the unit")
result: 15; °C
